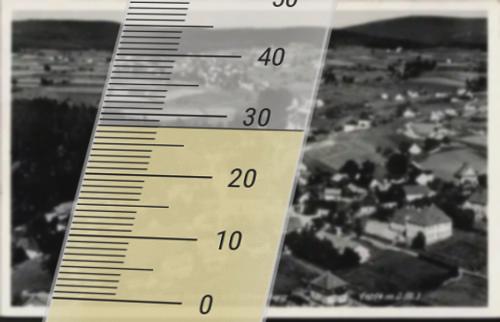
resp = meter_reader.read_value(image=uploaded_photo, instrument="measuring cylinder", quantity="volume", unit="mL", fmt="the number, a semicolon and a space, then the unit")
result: 28; mL
